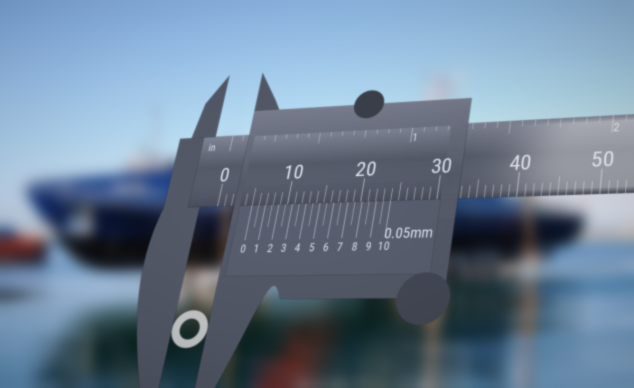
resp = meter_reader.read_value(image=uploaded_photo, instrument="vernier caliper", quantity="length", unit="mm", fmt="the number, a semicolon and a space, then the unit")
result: 5.0; mm
